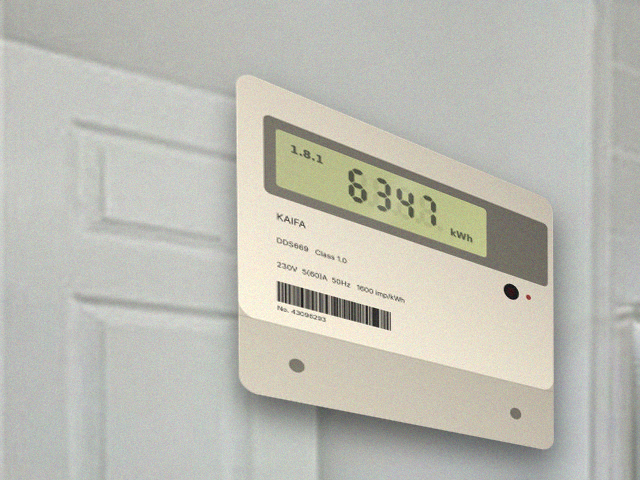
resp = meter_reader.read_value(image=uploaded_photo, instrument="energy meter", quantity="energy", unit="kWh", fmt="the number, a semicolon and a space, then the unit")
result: 6347; kWh
